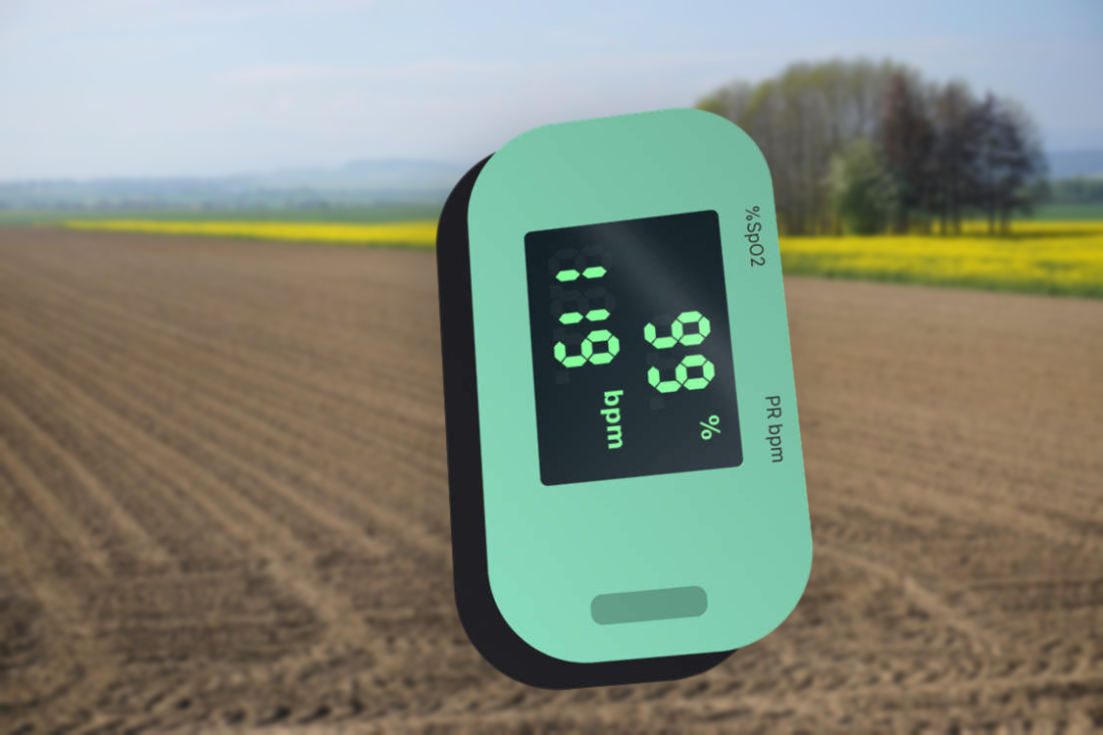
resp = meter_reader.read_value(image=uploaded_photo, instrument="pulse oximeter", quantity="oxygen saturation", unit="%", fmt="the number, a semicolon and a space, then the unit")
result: 99; %
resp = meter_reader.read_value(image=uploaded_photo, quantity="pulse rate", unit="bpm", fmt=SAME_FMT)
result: 119; bpm
